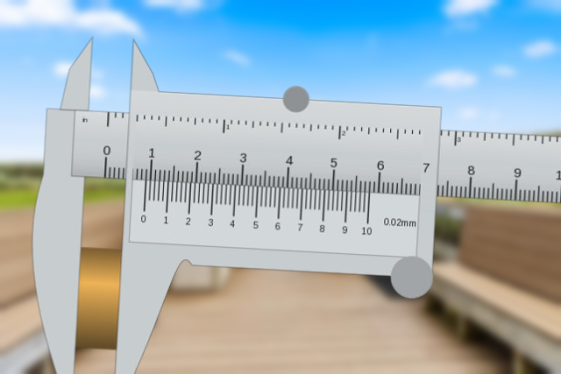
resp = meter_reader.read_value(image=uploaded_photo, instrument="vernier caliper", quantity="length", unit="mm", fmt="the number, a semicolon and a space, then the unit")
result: 9.0; mm
